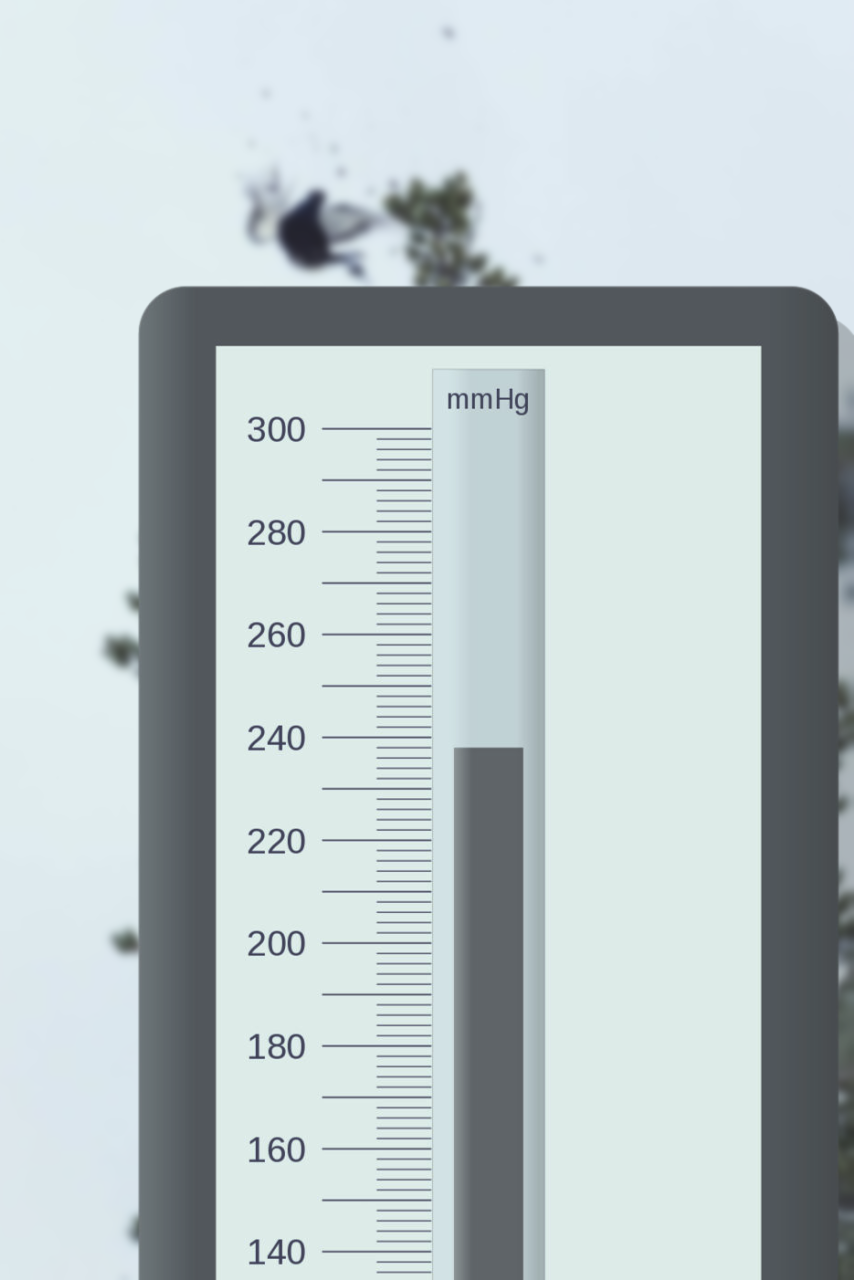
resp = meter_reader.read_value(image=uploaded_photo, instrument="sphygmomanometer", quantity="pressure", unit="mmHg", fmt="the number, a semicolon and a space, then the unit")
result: 238; mmHg
